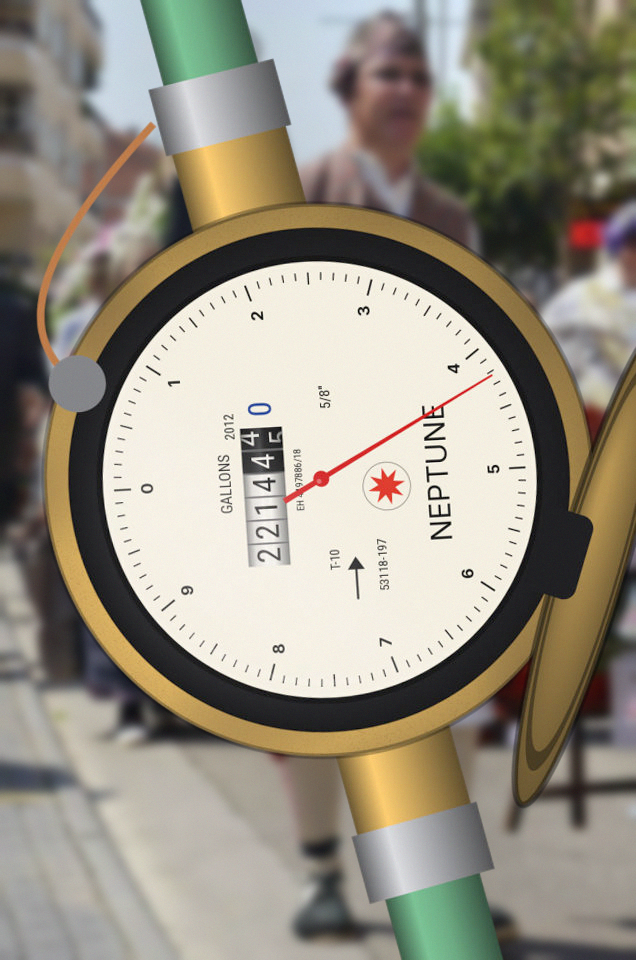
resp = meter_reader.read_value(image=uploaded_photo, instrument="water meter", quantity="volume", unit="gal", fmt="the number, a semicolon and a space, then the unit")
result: 2214444.2; gal
